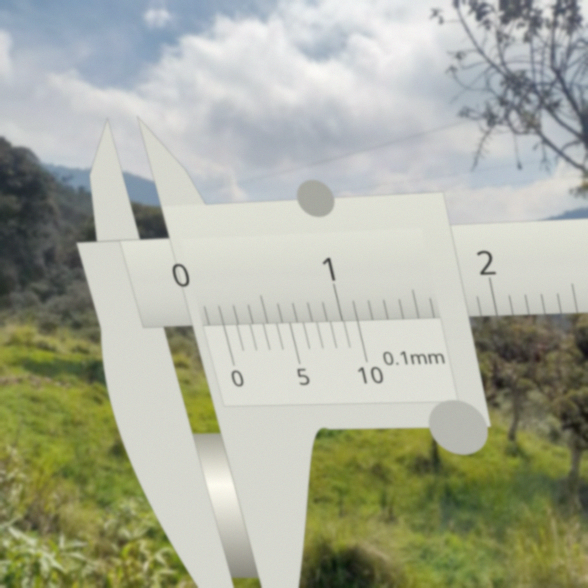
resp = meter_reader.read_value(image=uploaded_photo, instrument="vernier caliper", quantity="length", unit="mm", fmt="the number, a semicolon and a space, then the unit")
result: 2.0; mm
